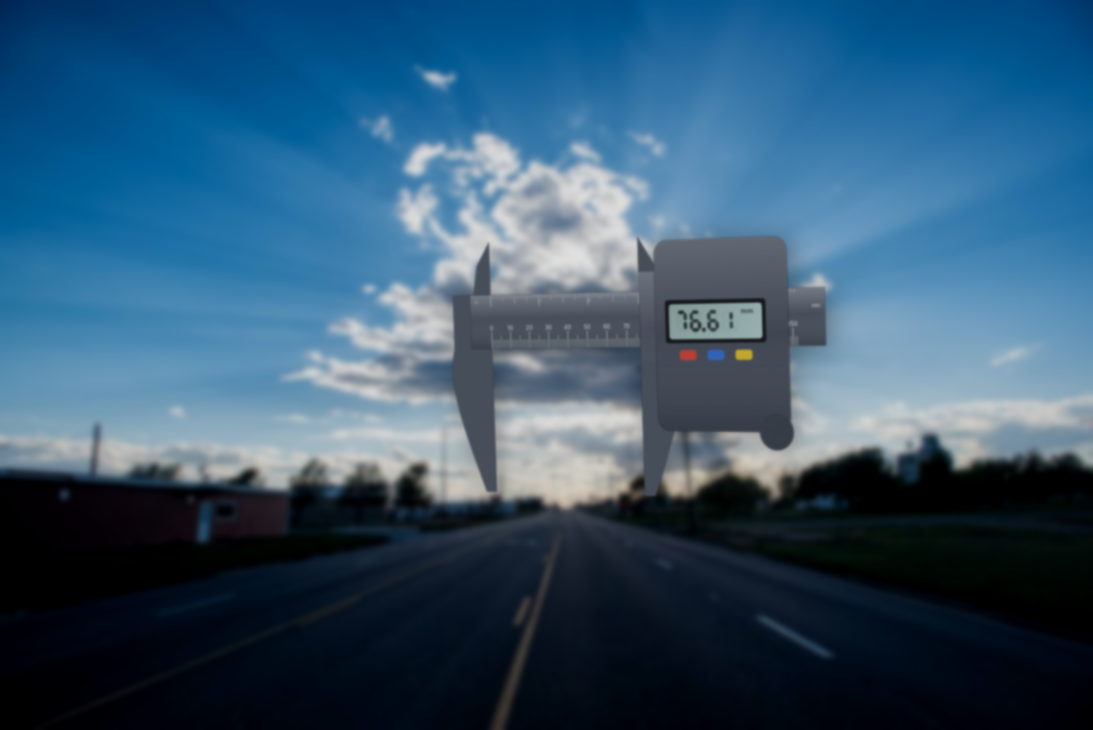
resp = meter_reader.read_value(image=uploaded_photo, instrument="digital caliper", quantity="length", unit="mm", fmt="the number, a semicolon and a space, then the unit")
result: 76.61; mm
